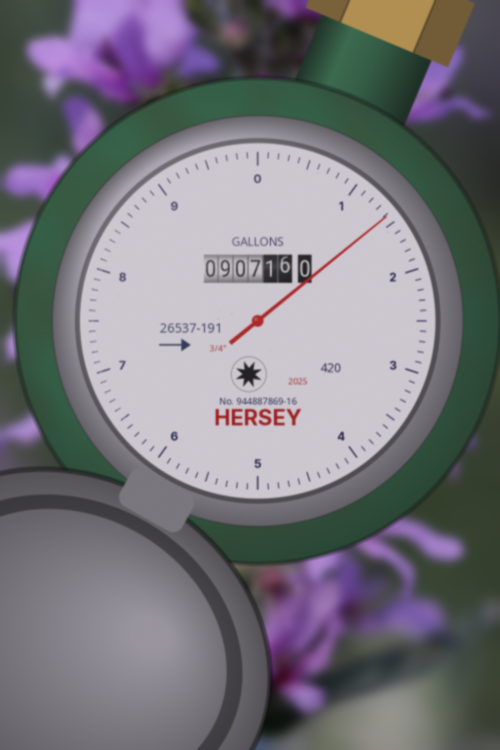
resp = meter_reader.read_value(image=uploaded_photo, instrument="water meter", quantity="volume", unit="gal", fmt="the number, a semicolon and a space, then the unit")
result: 907161.4; gal
